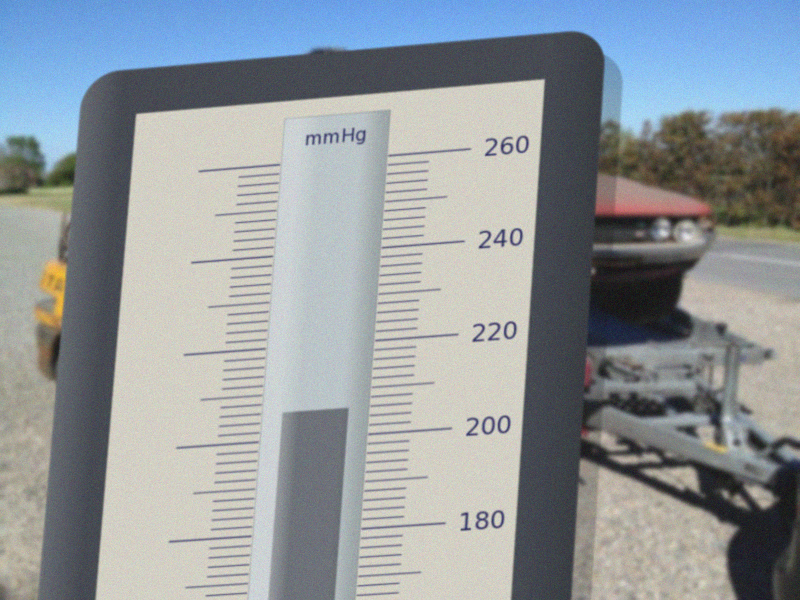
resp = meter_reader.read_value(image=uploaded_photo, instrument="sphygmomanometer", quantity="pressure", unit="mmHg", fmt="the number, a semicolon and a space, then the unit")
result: 206; mmHg
